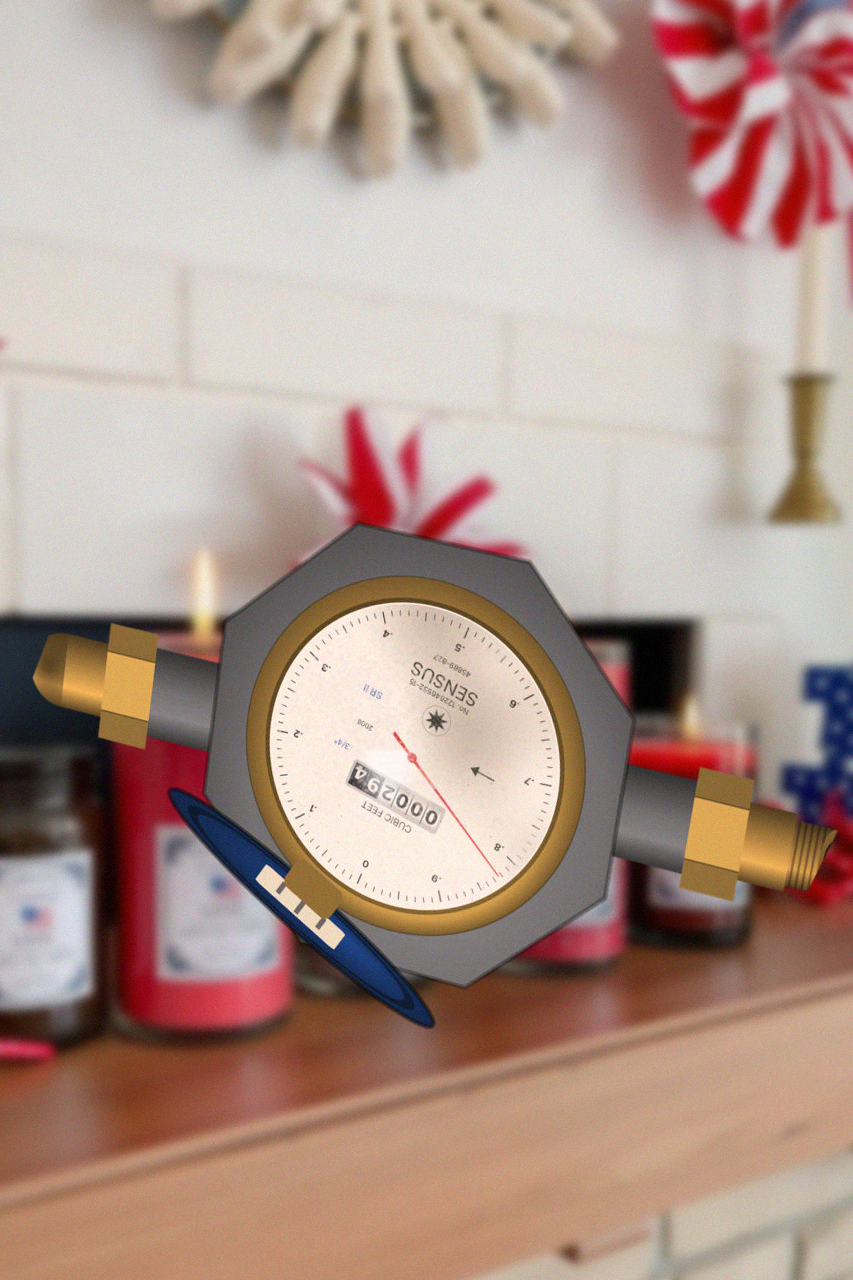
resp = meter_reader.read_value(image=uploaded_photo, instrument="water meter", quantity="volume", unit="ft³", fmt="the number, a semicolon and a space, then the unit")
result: 293.82; ft³
